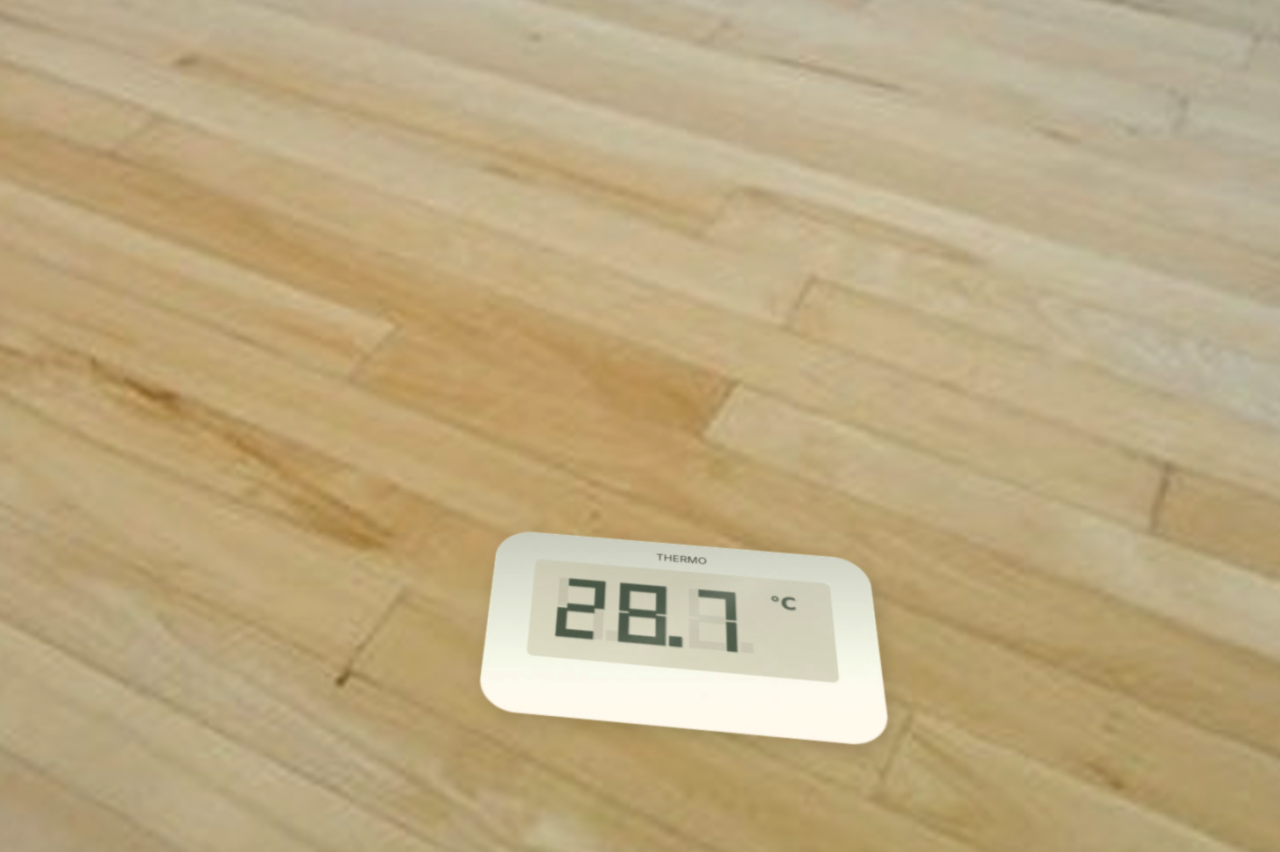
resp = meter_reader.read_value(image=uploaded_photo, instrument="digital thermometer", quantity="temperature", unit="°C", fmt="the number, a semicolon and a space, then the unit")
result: 28.7; °C
